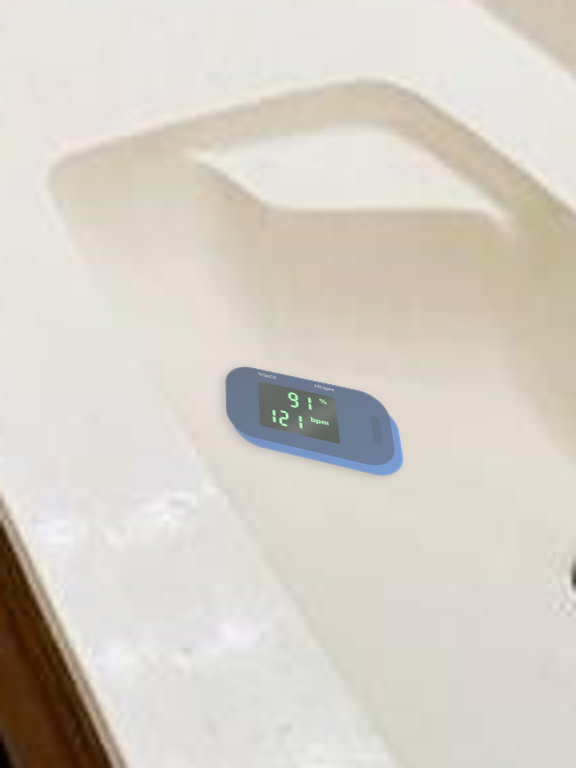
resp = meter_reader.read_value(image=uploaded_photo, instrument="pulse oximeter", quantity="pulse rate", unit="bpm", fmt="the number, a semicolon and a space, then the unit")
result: 121; bpm
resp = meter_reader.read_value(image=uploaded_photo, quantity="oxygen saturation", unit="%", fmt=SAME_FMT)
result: 91; %
